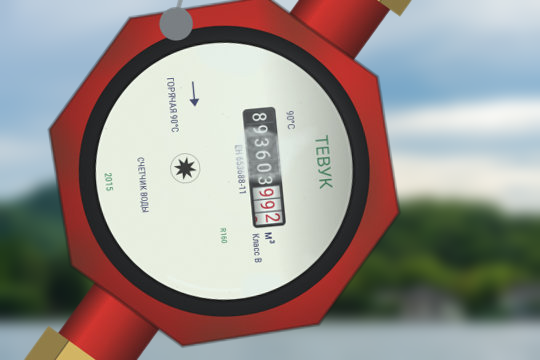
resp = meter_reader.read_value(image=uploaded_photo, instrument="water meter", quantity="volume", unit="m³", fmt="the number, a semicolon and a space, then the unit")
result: 893603.992; m³
